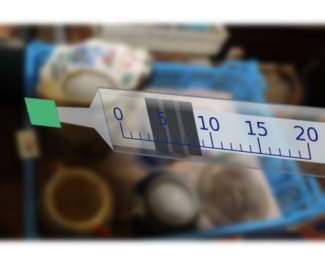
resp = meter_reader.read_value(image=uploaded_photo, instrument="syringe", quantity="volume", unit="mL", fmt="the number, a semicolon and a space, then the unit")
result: 3.5; mL
